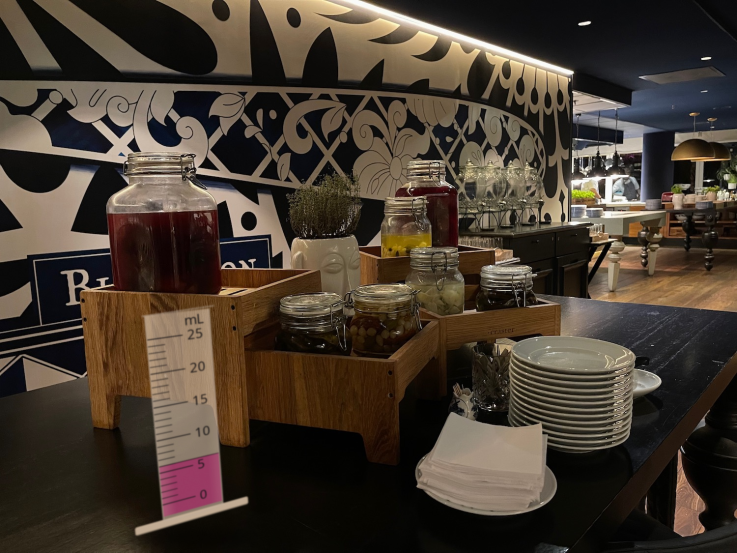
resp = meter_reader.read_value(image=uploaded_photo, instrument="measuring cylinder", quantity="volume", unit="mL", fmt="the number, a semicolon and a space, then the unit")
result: 6; mL
